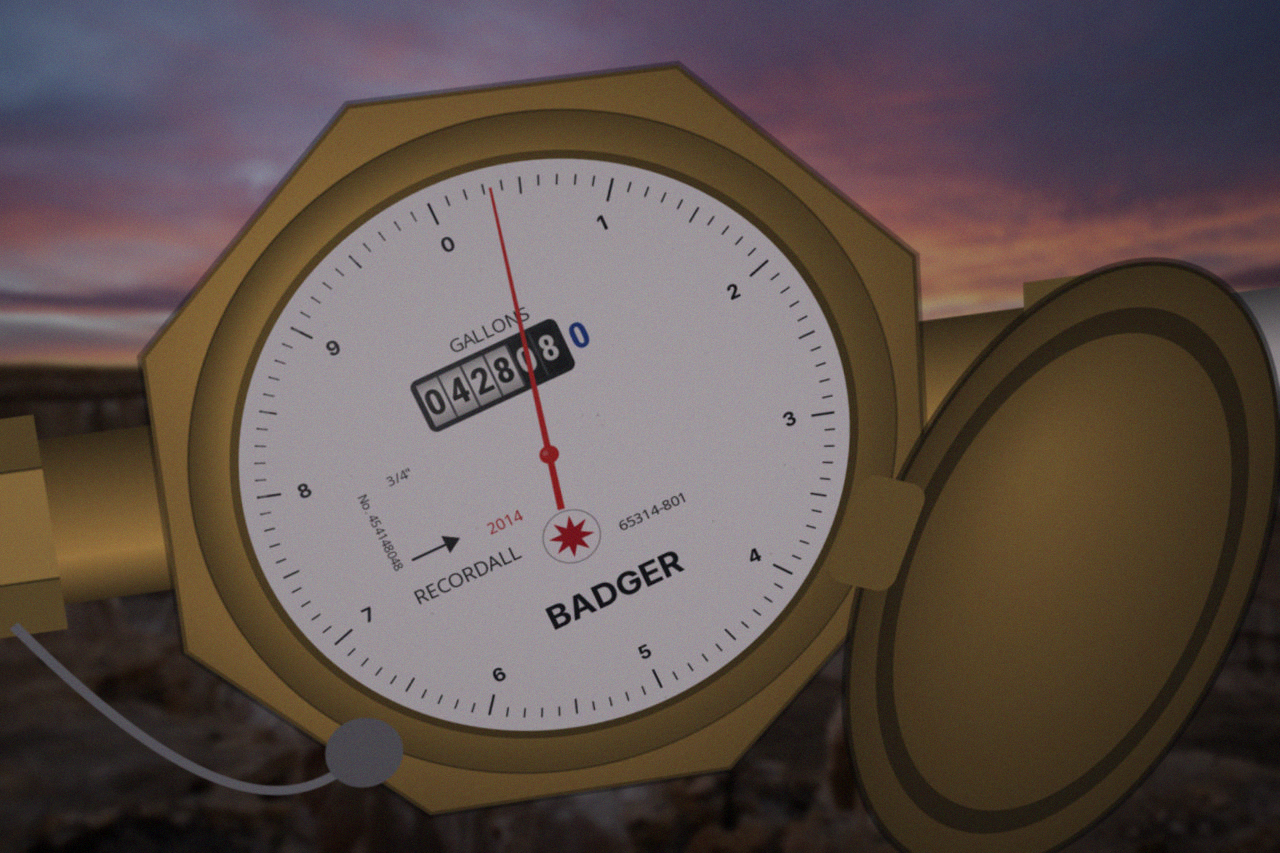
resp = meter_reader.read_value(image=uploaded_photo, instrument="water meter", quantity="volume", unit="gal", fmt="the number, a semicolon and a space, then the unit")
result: 428080.3; gal
